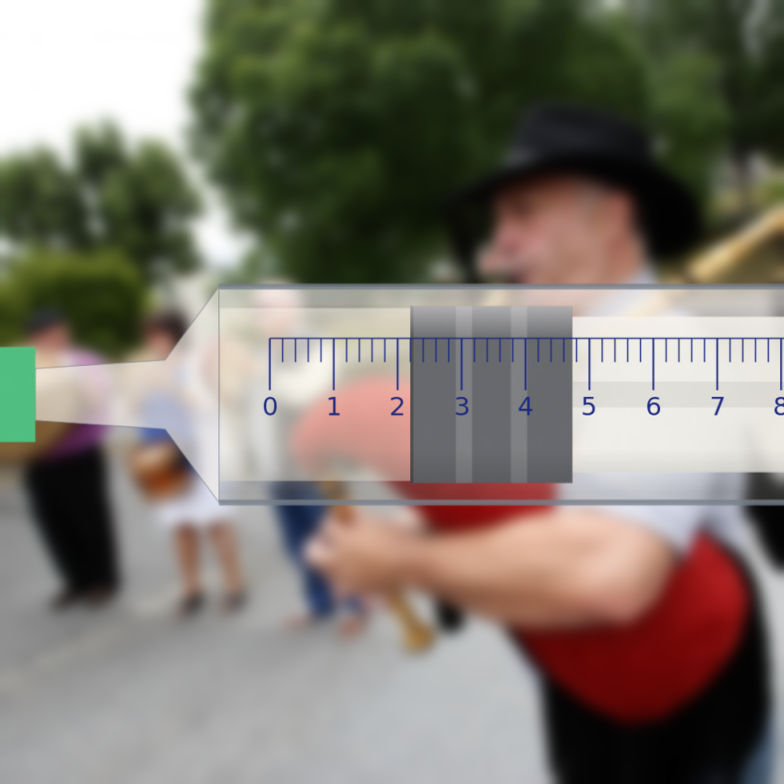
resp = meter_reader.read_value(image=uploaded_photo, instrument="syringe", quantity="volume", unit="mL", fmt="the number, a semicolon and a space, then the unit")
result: 2.2; mL
